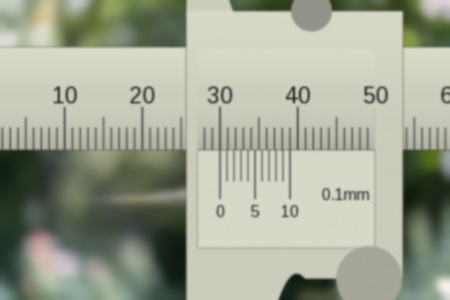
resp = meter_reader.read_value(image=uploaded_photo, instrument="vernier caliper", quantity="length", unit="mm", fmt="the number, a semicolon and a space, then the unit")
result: 30.0; mm
